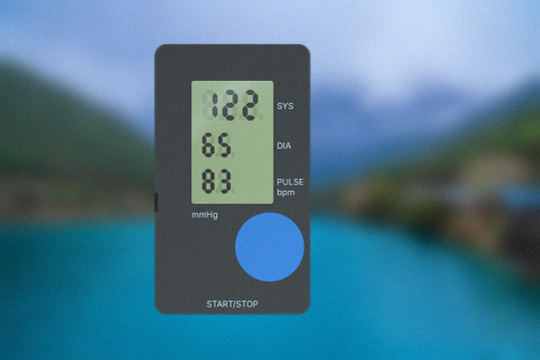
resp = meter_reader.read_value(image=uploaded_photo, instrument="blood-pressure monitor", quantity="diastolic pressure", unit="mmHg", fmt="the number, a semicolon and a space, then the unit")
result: 65; mmHg
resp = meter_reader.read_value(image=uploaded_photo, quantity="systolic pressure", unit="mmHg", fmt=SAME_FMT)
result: 122; mmHg
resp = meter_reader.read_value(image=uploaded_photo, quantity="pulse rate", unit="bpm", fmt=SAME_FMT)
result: 83; bpm
